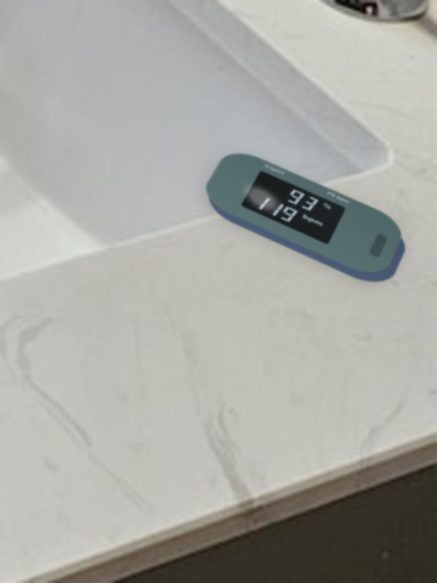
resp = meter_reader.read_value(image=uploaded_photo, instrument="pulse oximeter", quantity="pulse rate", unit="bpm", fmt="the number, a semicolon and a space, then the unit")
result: 119; bpm
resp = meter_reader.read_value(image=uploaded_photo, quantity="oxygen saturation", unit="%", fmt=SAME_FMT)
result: 93; %
